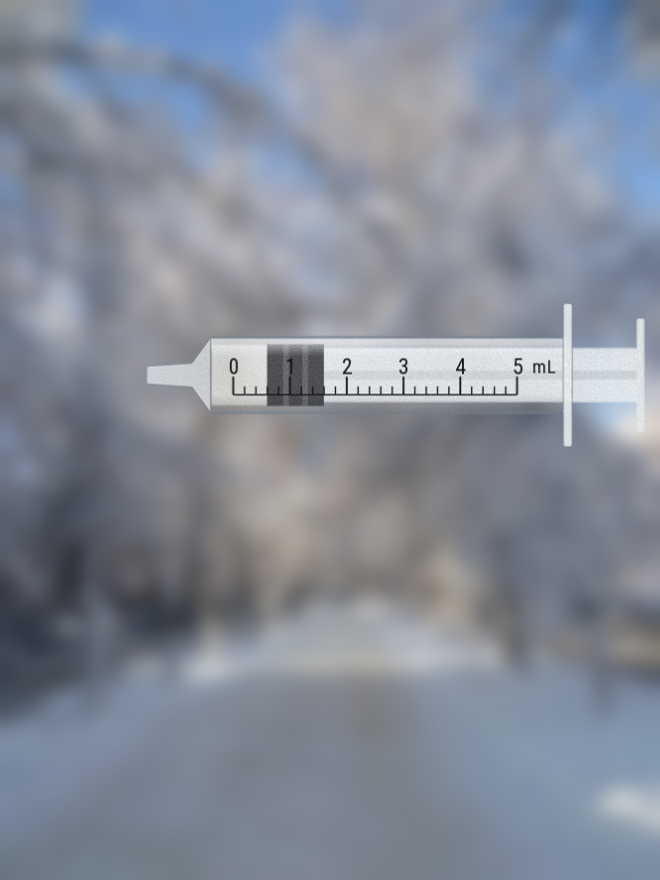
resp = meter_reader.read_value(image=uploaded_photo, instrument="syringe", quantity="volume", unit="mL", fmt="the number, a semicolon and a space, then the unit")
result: 0.6; mL
